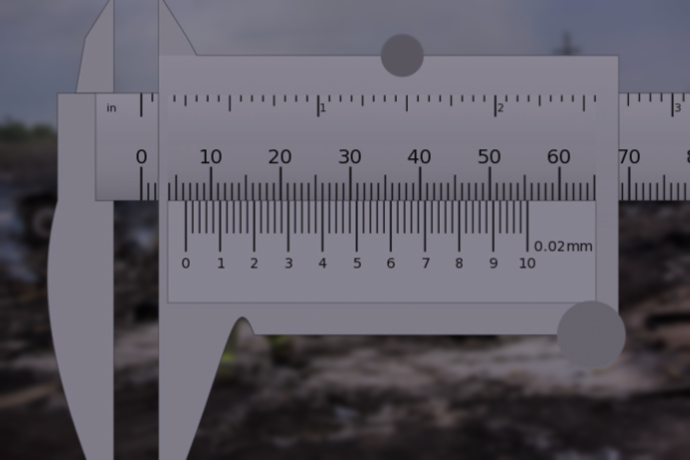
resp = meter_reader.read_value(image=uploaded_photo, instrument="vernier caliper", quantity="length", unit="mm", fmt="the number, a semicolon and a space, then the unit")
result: 6.4; mm
